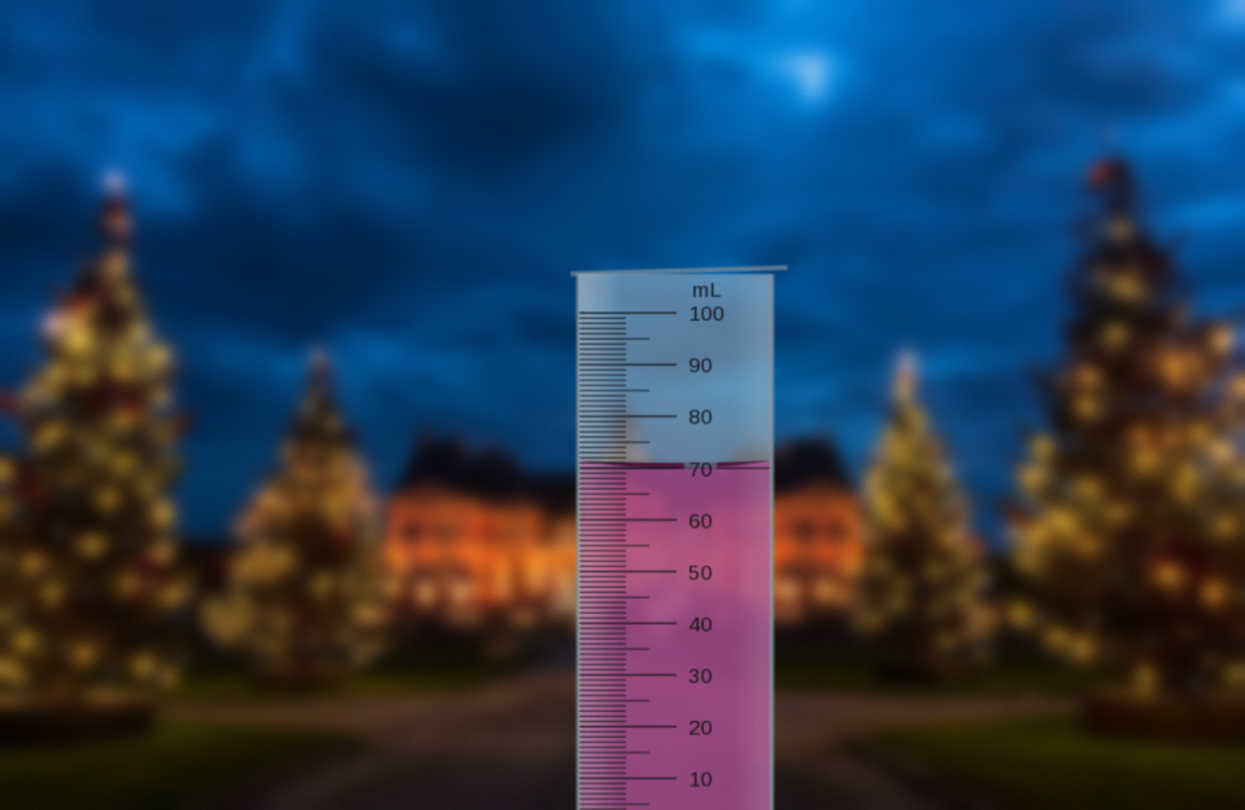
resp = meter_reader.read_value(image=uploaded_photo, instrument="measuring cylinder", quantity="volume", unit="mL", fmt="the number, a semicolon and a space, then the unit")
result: 70; mL
